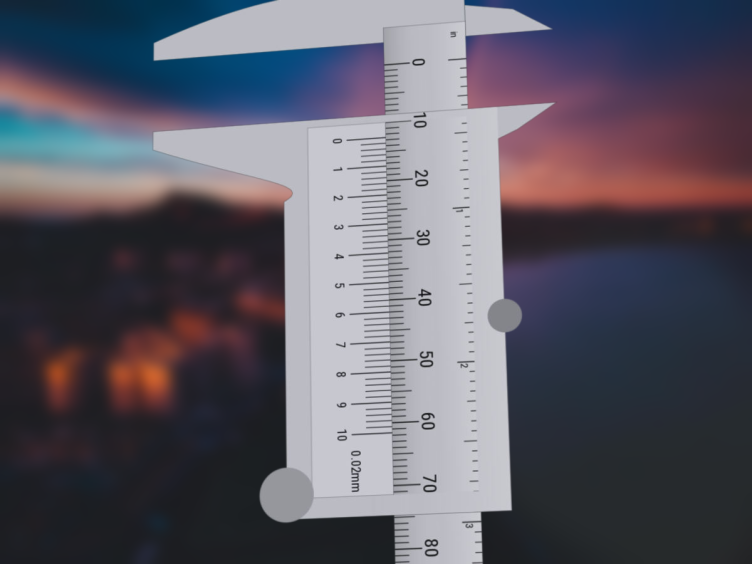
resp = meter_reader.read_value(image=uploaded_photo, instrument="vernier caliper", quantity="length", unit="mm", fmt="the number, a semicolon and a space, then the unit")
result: 12.6; mm
